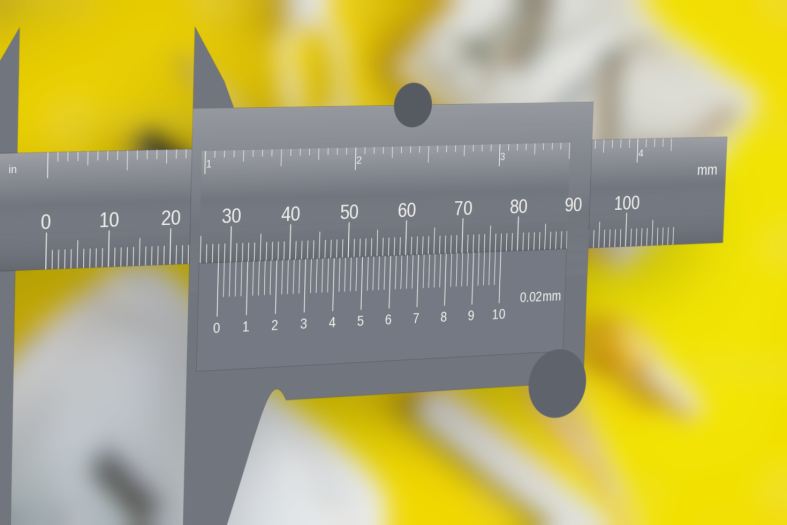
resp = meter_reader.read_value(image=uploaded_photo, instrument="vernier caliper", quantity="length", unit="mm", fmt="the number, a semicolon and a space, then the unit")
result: 28.0; mm
